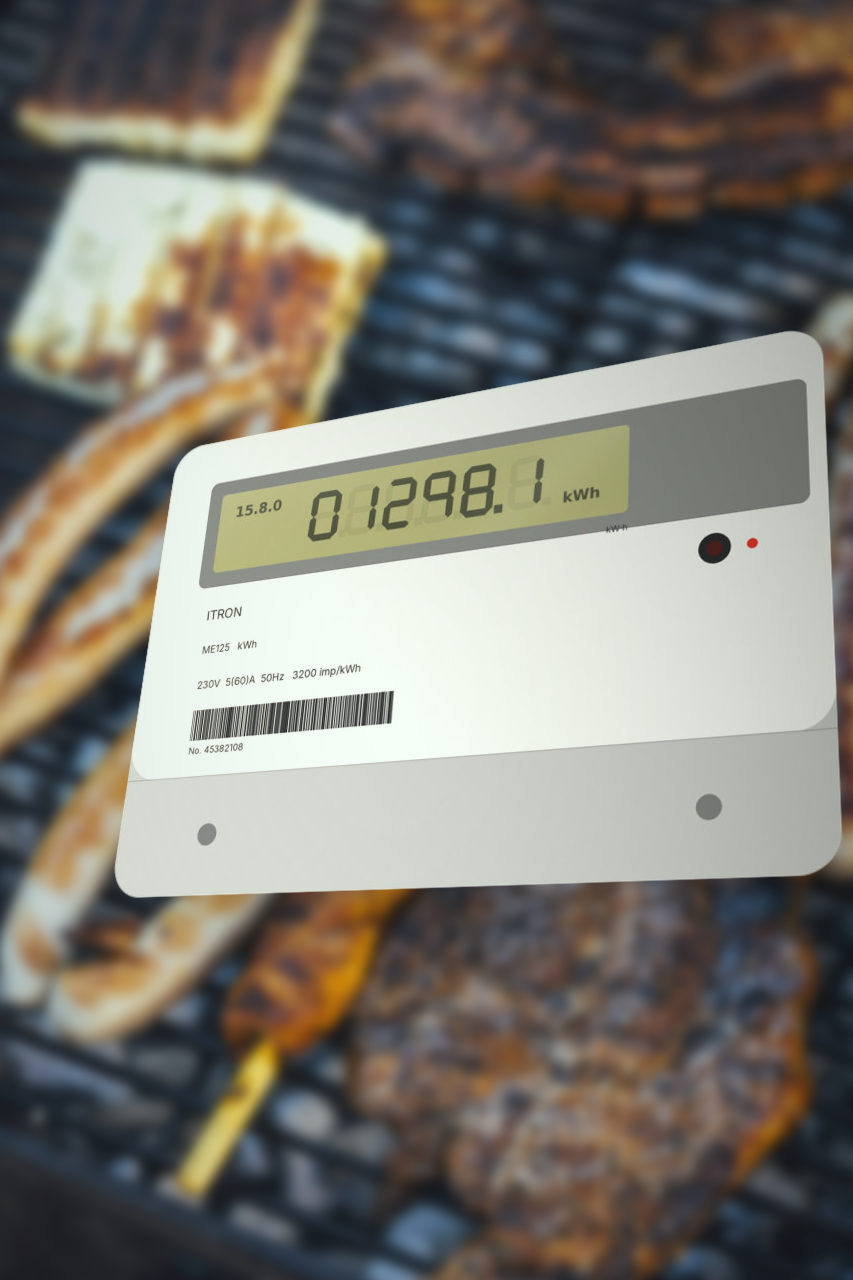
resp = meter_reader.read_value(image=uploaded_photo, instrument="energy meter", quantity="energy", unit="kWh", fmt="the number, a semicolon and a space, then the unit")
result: 1298.1; kWh
